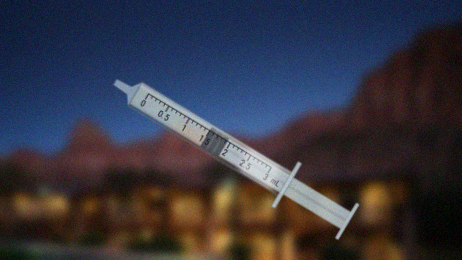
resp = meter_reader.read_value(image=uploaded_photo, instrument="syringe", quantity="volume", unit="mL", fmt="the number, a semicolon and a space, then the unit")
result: 1.5; mL
